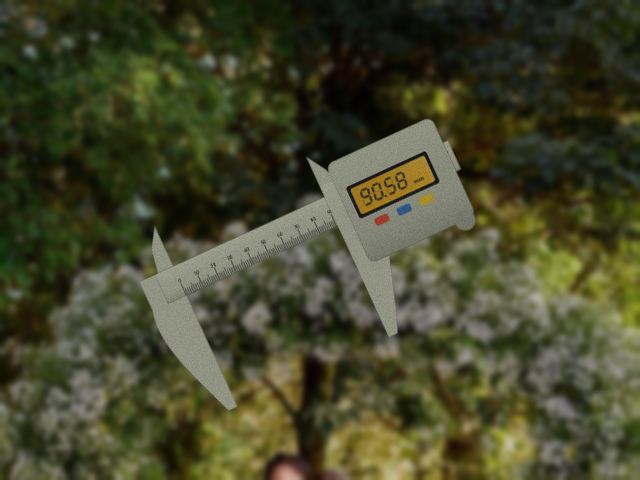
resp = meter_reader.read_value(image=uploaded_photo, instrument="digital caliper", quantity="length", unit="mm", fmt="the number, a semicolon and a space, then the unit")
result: 90.58; mm
